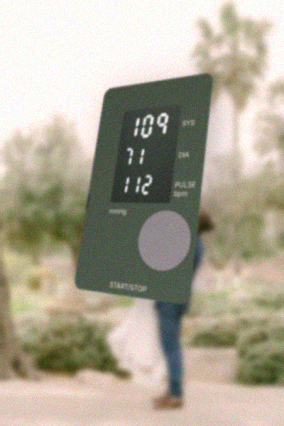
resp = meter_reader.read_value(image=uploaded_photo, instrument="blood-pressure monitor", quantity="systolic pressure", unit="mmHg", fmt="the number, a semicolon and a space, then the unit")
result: 109; mmHg
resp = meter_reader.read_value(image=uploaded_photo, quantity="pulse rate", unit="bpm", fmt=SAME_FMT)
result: 112; bpm
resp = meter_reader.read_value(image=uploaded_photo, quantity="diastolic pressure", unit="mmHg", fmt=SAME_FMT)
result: 71; mmHg
